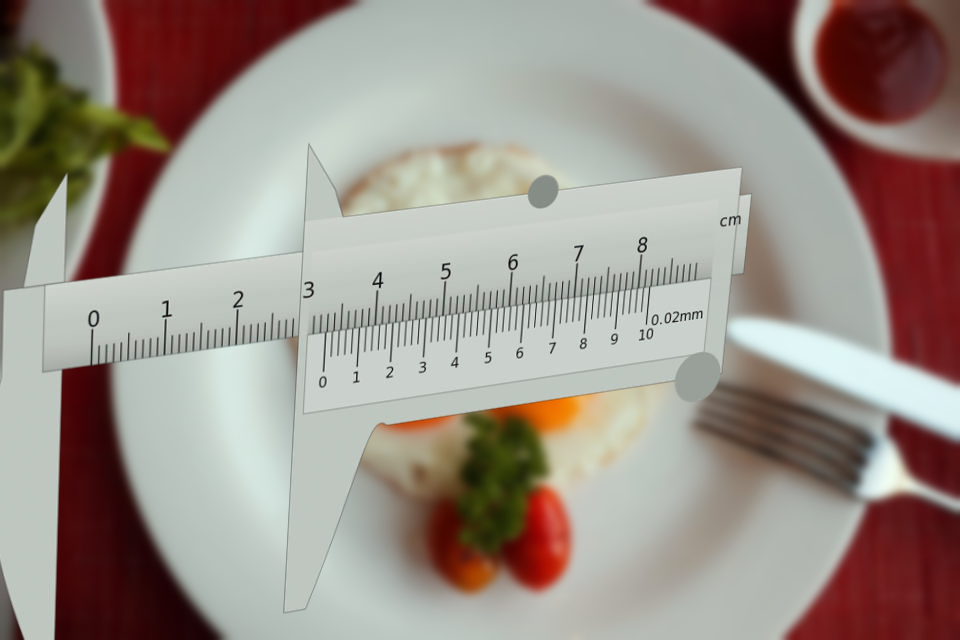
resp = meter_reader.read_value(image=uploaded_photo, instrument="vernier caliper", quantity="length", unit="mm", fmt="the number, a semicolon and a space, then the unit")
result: 32.8; mm
